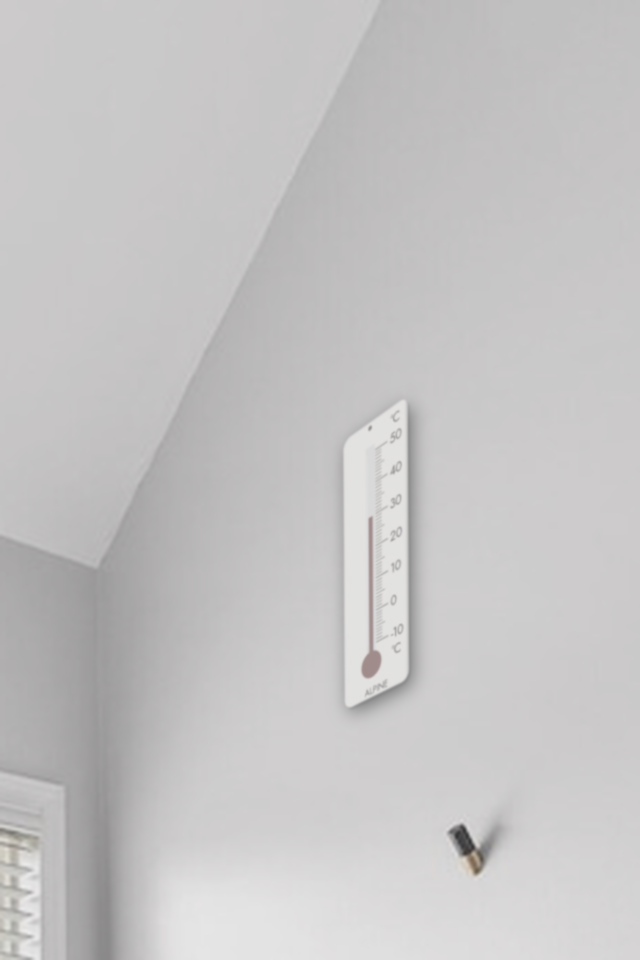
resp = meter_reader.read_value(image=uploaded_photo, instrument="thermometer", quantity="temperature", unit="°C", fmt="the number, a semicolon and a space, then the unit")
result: 30; °C
